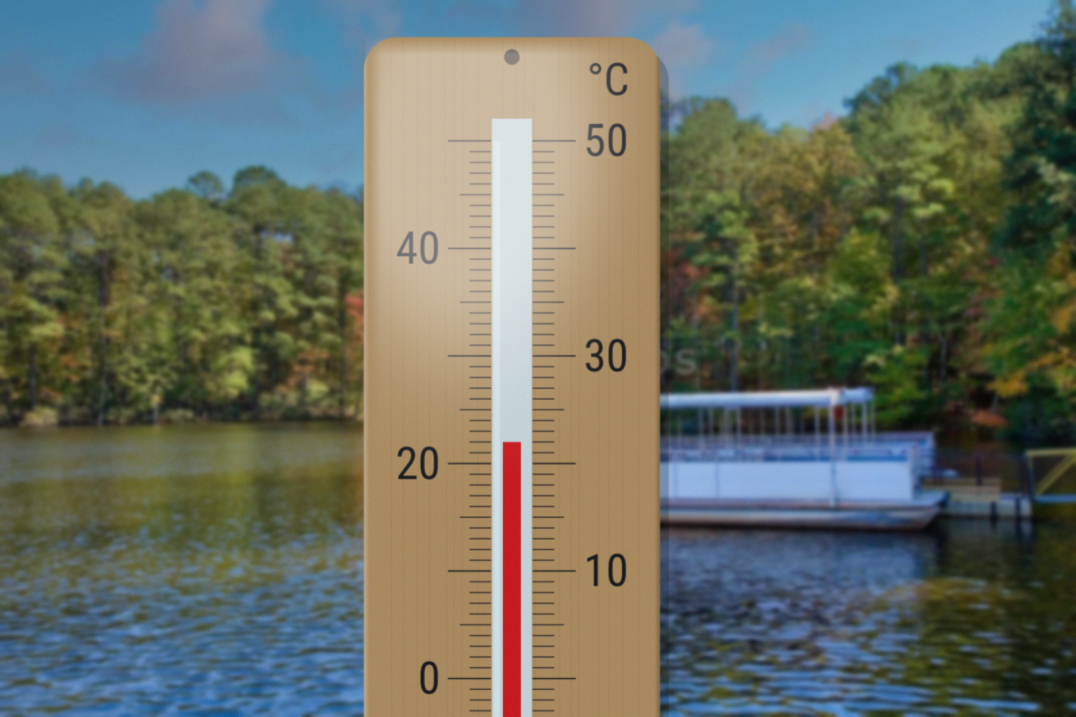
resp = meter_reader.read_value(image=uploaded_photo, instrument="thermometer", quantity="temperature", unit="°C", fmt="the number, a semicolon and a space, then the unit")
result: 22; °C
